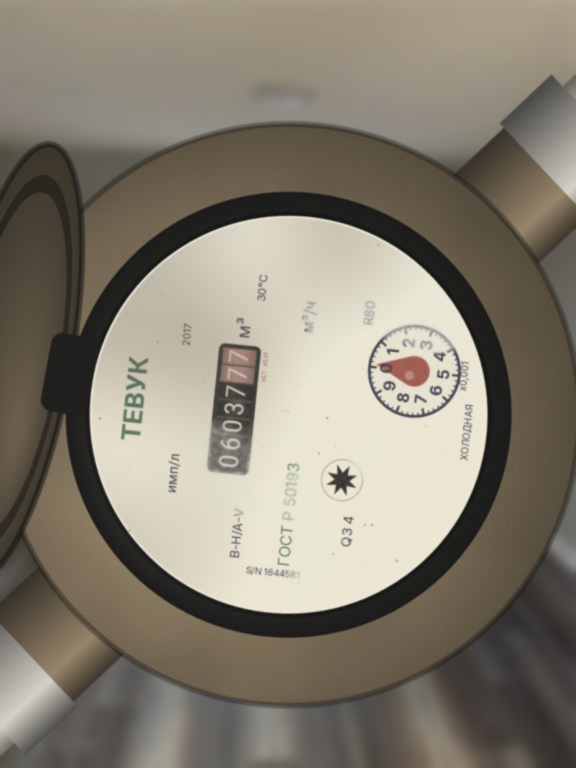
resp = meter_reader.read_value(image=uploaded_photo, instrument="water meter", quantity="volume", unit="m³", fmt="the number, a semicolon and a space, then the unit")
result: 6037.770; m³
